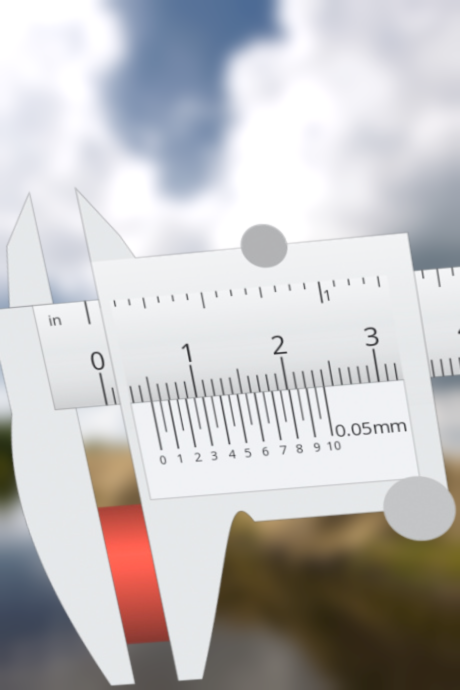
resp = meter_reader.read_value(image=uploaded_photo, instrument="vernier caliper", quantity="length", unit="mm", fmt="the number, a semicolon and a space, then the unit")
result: 5.0; mm
